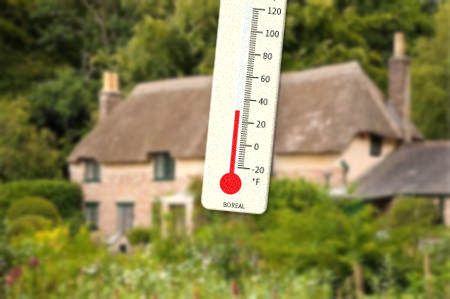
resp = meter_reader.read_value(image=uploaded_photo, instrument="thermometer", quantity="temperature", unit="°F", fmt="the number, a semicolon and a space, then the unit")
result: 30; °F
